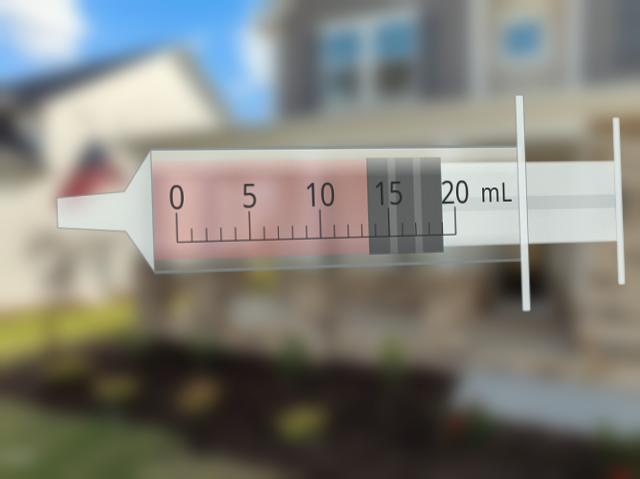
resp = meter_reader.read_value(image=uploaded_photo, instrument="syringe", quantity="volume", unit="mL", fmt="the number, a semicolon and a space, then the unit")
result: 13.5; mL
